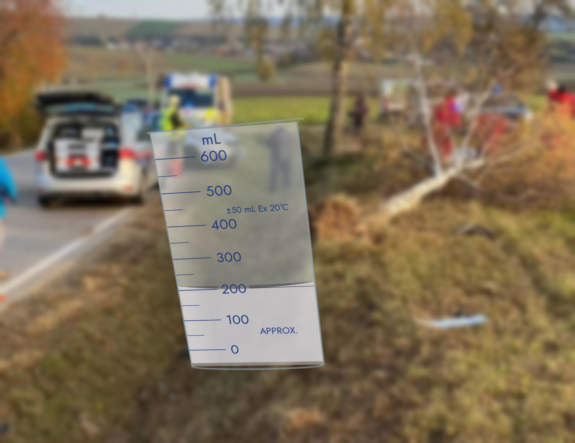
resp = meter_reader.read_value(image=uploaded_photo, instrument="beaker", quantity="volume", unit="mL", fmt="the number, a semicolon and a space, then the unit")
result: 200; mL
